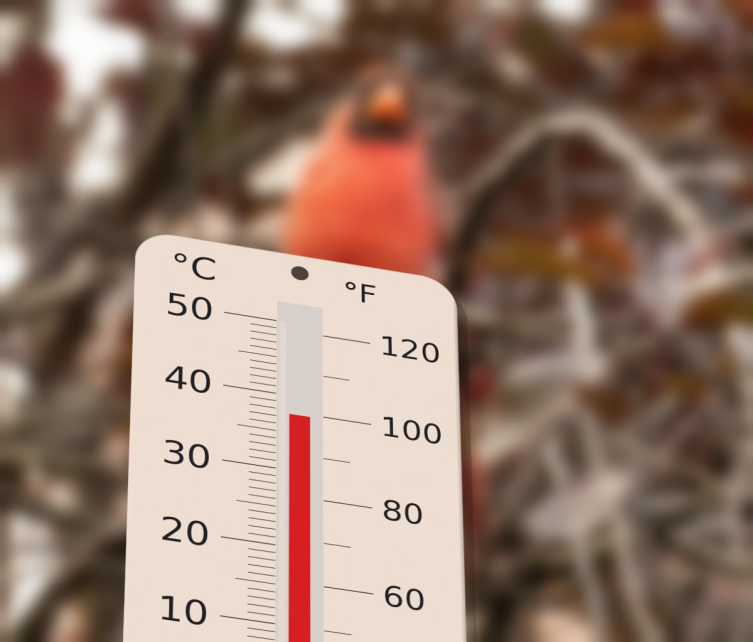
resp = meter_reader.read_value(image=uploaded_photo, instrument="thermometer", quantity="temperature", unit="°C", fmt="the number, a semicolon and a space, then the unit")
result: 37.5; °C
